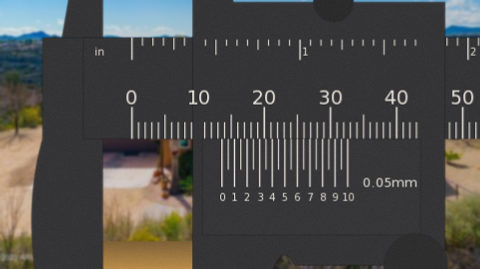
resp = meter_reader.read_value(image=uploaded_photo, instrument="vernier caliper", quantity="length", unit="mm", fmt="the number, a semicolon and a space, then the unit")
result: 13.6; mm
